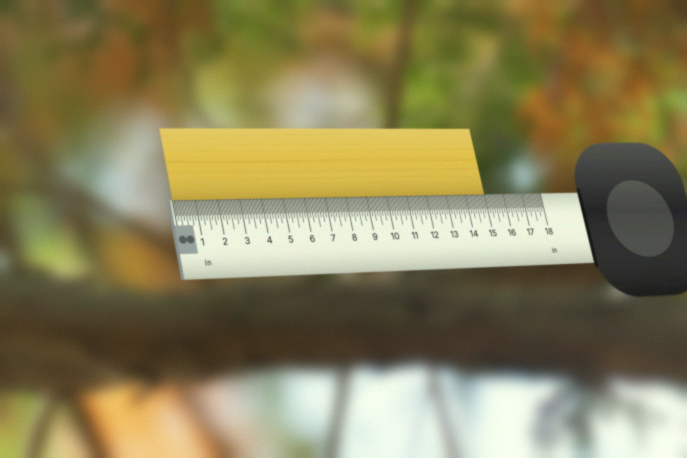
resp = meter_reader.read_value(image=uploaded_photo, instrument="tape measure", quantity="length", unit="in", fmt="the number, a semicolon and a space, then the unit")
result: 15; in
